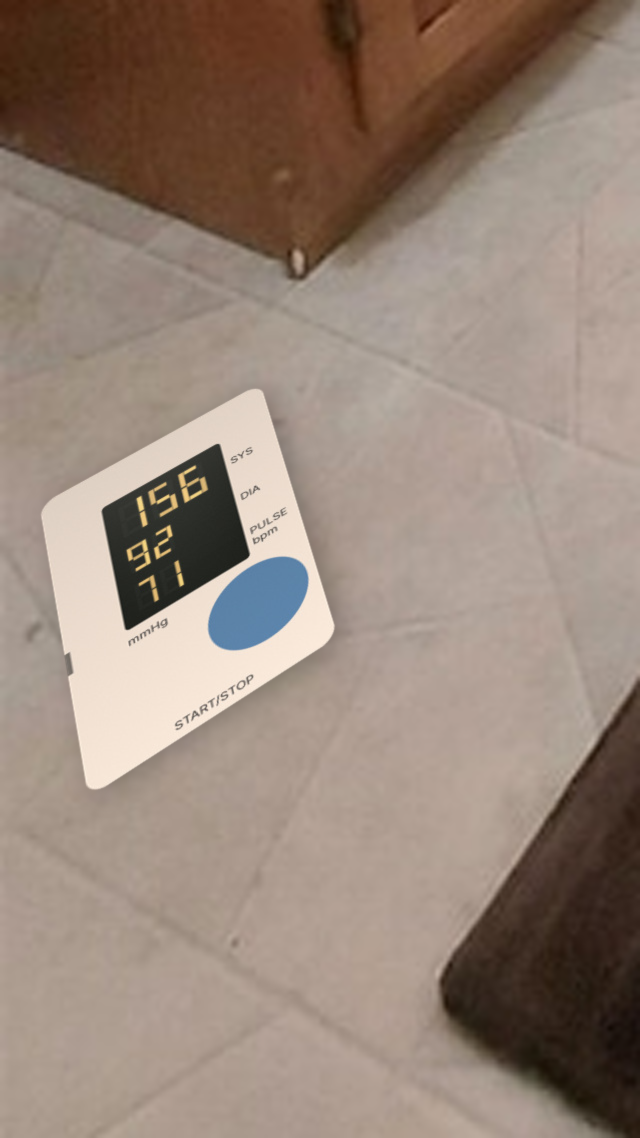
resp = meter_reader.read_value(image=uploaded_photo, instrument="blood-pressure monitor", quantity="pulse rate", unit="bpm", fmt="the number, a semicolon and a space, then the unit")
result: 71; bpm
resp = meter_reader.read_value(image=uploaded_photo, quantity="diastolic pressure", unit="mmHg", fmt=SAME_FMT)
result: 92; mmHg
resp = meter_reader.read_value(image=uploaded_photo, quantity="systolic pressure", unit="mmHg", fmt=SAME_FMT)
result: 156; mmHg
